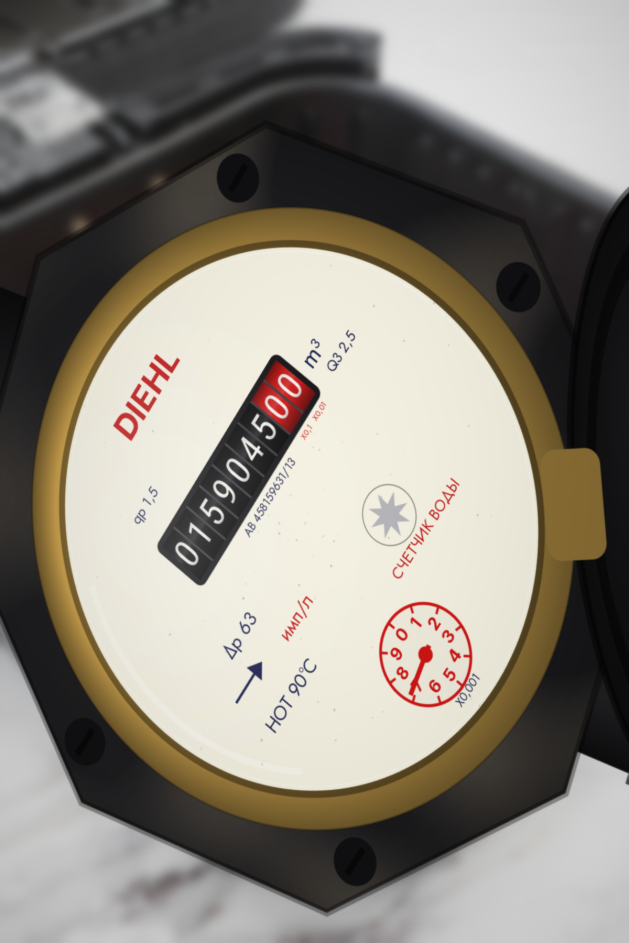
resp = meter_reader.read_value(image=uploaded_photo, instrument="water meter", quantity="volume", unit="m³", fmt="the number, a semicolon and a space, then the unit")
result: 159045.007; m³
